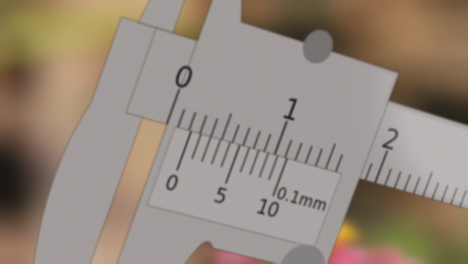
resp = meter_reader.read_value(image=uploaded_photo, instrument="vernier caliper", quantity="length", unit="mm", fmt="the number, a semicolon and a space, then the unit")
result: 2.2; mm
